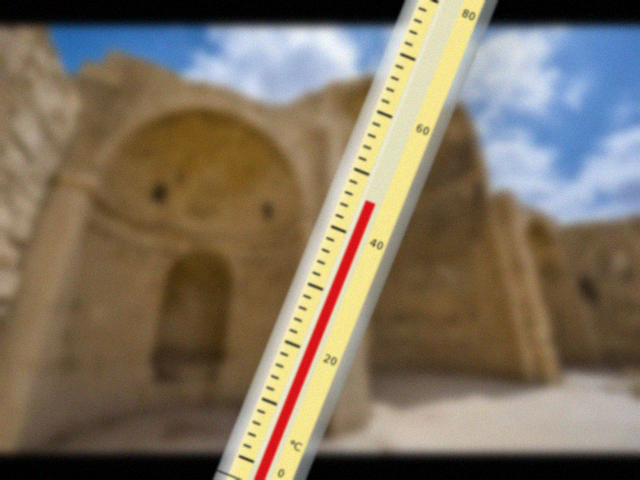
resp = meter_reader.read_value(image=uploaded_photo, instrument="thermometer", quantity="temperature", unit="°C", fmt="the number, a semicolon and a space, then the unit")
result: 46; °C
